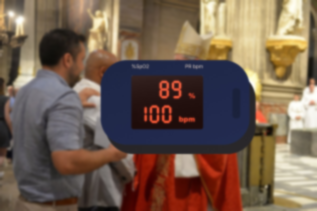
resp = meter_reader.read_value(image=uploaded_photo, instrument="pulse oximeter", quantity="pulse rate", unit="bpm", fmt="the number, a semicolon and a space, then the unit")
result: 100; bpm
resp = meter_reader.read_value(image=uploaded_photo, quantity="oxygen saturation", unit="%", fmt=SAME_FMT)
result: 89; %
